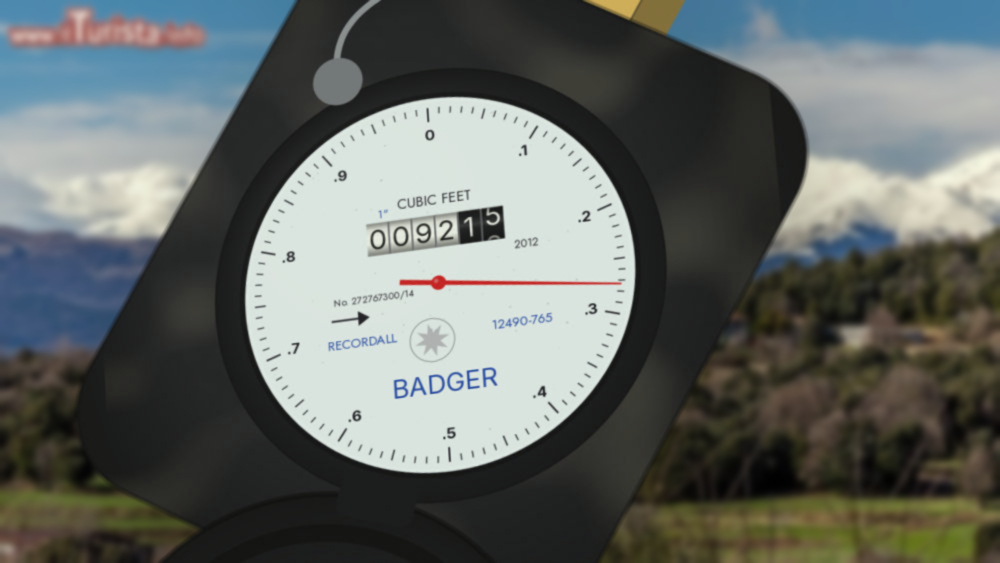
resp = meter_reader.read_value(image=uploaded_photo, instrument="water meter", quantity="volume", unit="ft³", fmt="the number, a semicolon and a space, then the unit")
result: 9215.27; ft³
